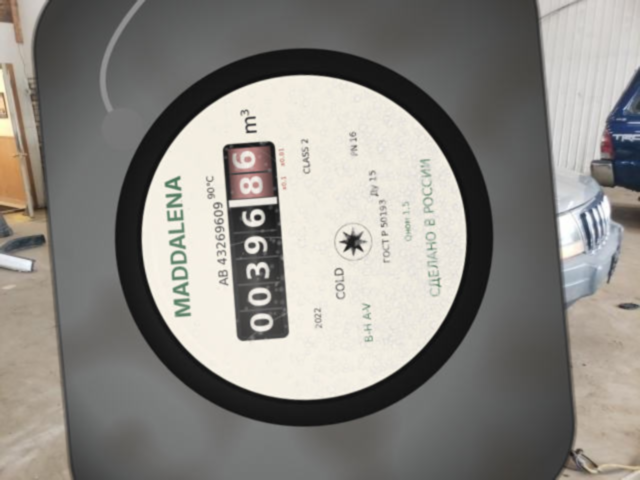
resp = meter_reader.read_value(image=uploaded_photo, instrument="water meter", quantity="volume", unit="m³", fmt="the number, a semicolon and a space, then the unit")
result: 396.86; m³
